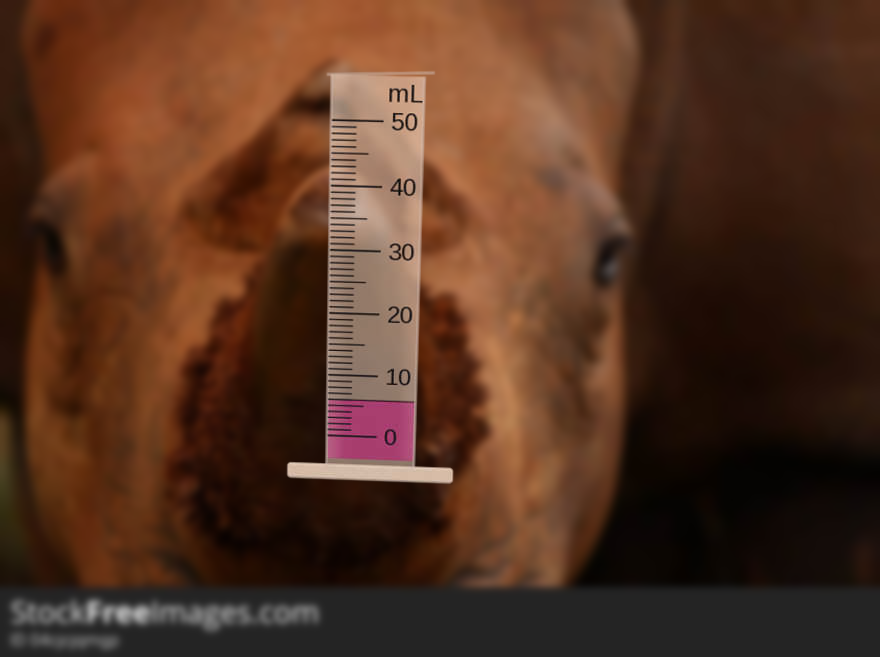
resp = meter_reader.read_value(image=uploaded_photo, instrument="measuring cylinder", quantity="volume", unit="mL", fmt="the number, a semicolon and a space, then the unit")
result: 6; mL
